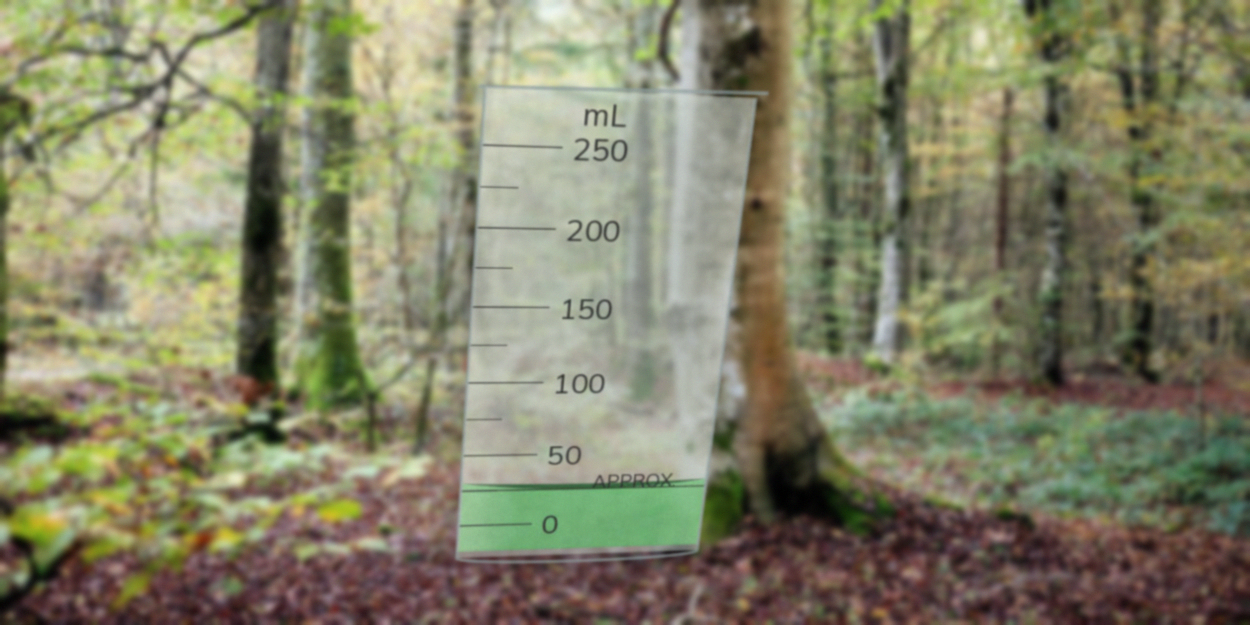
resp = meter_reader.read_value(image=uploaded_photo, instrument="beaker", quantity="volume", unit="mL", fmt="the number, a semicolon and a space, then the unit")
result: 25; mL
